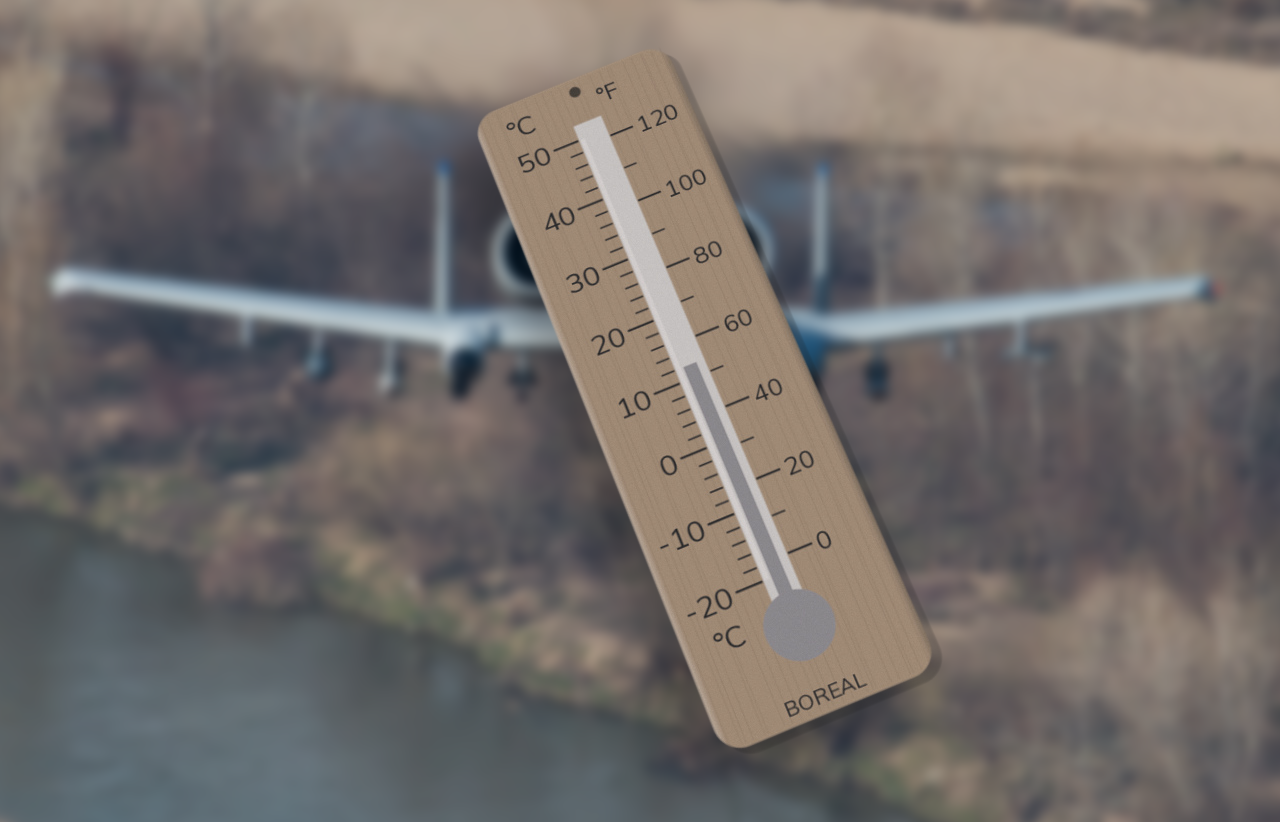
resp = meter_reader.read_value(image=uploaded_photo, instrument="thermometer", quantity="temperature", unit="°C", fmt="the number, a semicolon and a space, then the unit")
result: 12; °C
